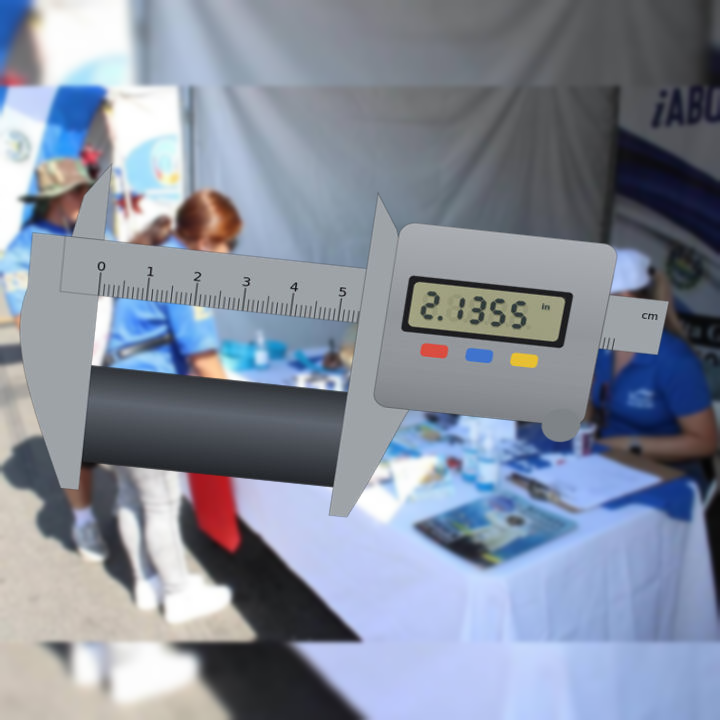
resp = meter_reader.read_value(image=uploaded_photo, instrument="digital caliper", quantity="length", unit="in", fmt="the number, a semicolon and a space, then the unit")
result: 2.1355; in
